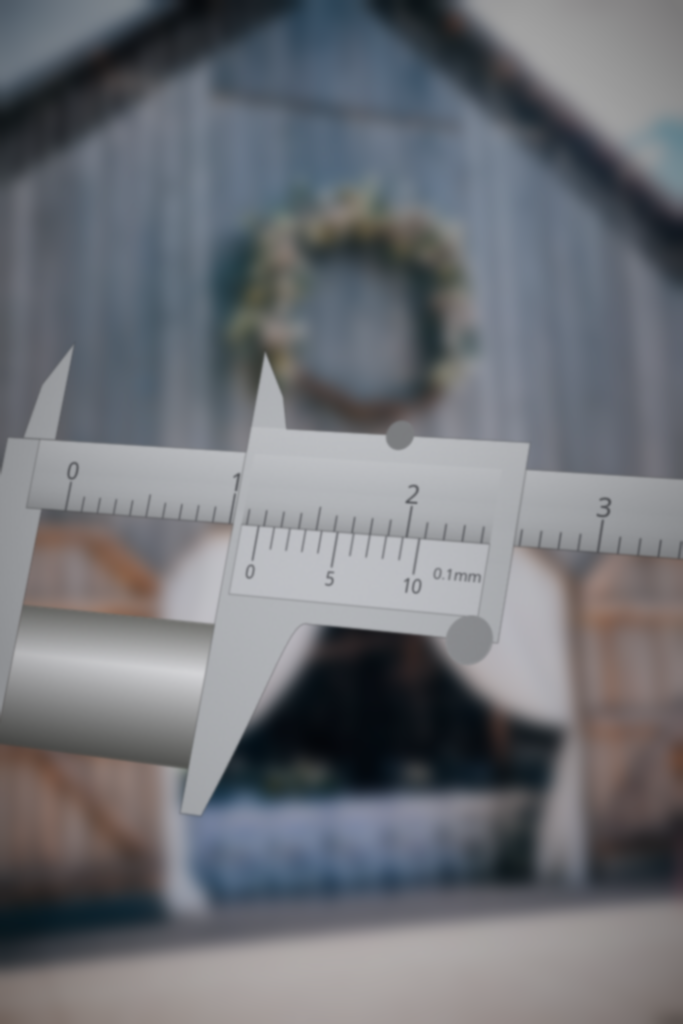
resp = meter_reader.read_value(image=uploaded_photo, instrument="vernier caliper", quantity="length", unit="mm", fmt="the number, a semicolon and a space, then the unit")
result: 11.7; mm
